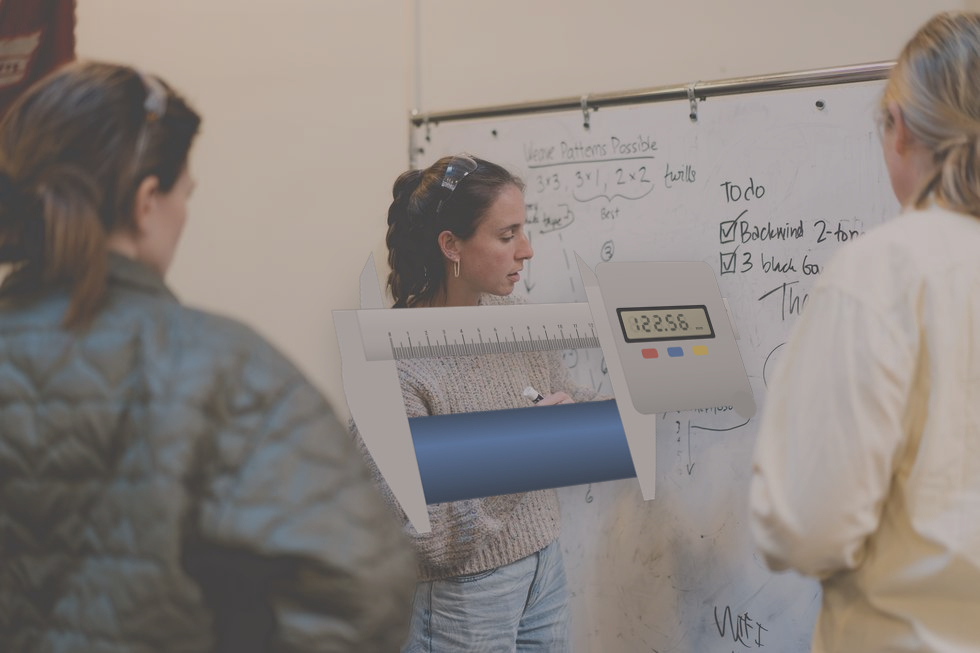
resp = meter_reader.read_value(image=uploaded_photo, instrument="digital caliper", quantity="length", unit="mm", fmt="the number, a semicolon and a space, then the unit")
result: 122.56; mm
